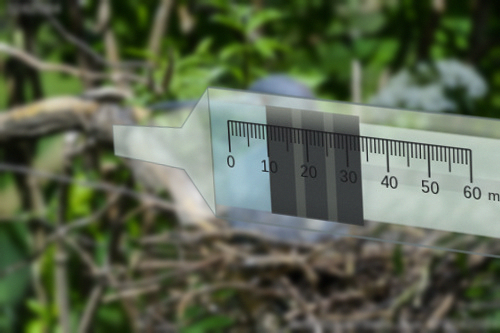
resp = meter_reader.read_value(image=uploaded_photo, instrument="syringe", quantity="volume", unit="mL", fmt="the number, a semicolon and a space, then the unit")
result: 10; mL
